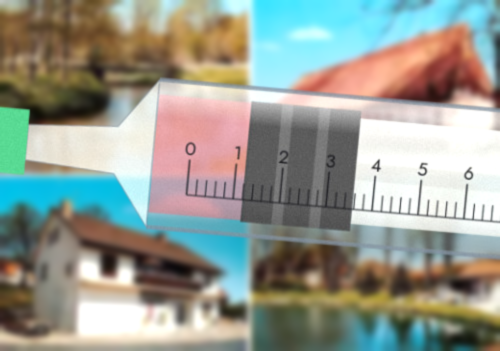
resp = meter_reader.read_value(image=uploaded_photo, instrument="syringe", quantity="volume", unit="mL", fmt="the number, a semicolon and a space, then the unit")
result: 1.2; mL
